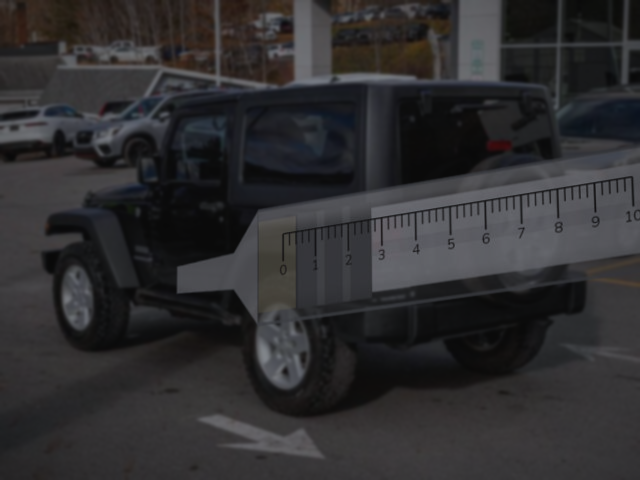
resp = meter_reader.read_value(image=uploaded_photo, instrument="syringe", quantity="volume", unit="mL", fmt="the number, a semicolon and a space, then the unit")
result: 0.4; mL
